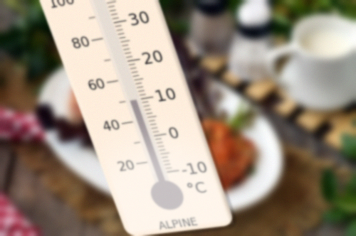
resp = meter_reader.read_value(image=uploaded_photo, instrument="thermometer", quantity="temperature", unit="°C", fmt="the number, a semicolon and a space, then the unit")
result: 10; °C
